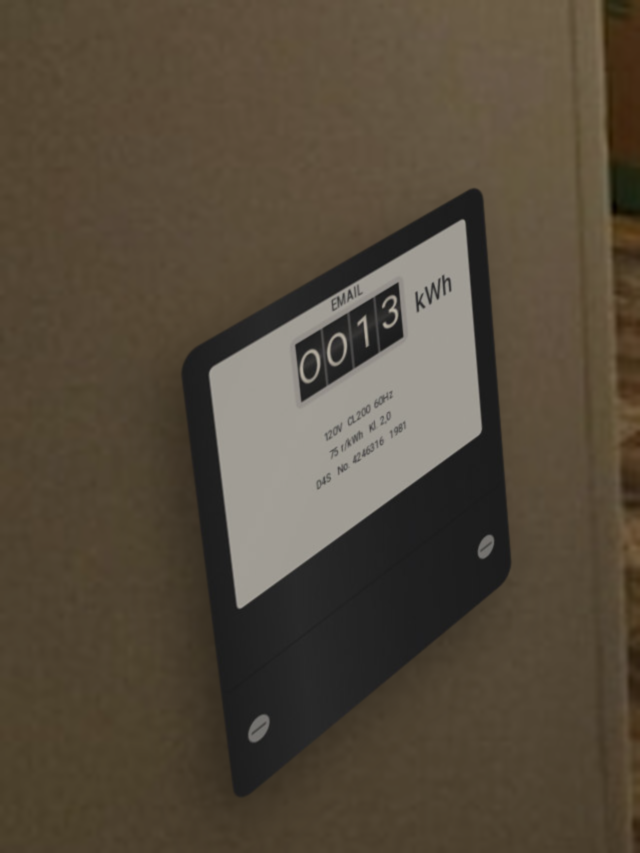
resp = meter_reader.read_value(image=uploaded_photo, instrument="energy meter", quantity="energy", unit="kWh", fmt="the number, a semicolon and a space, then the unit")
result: 13; kWh
